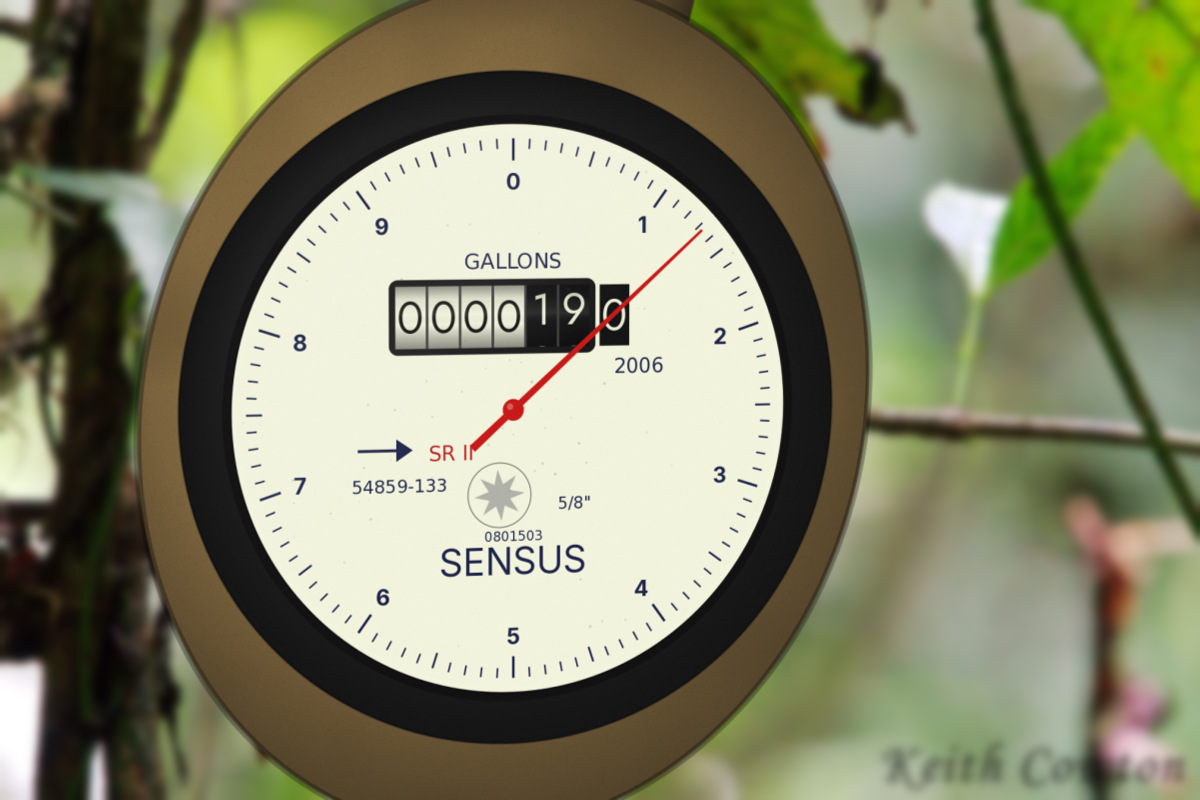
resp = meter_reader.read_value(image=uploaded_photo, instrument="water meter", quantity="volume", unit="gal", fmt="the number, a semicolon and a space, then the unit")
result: 191.3; gal
